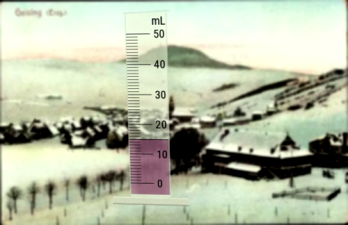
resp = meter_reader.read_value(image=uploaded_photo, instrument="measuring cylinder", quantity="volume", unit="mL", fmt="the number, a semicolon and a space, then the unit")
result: 15; mL
